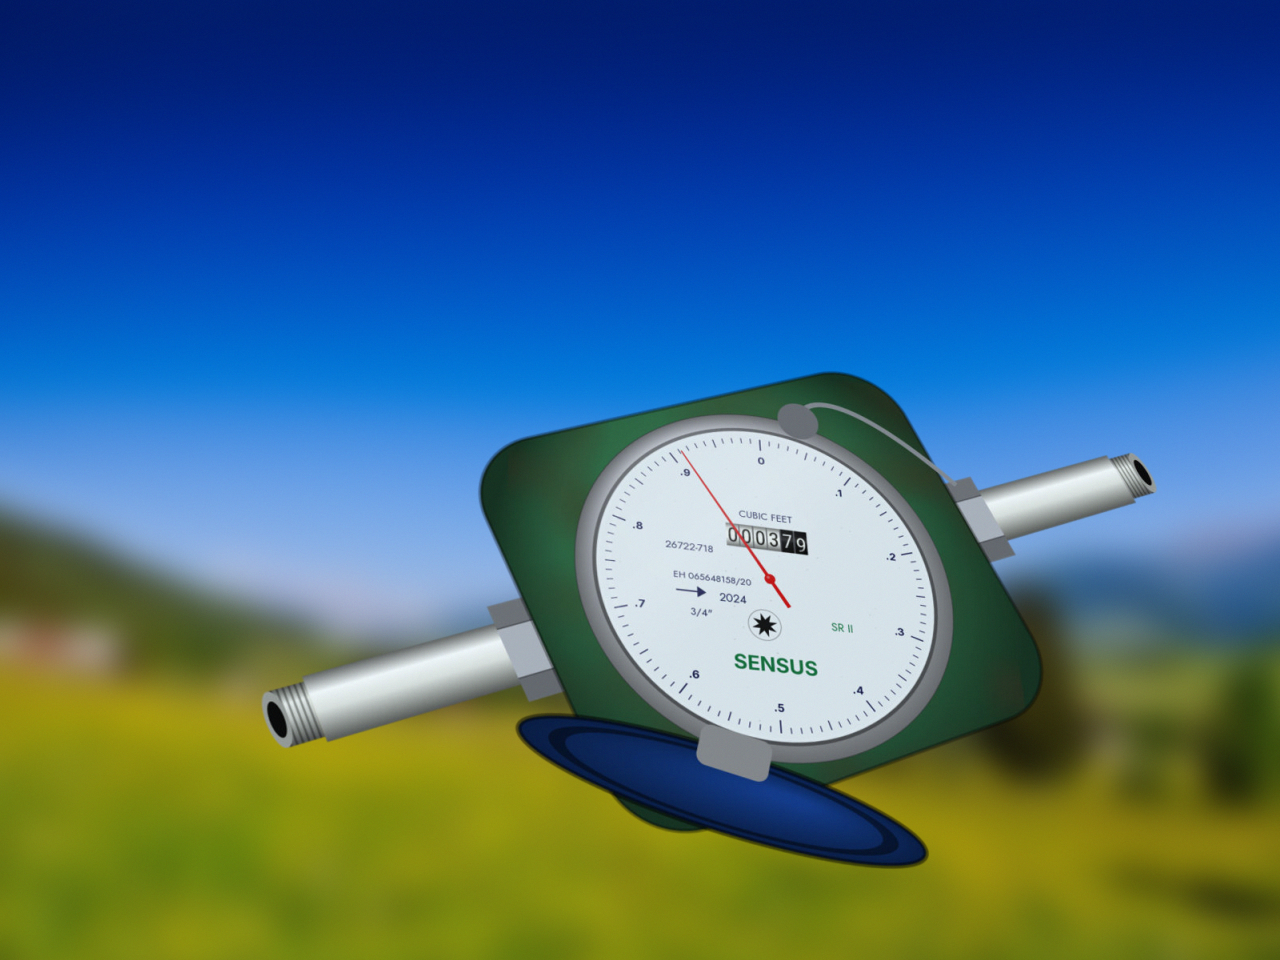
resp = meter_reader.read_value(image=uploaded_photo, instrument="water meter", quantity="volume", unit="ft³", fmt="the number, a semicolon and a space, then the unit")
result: 378.91; ft³
